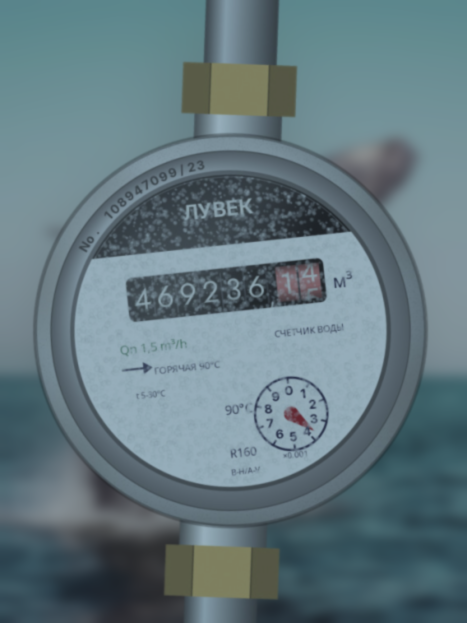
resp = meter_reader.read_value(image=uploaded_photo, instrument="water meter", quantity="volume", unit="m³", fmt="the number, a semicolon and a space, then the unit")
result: 469236.143; m³
